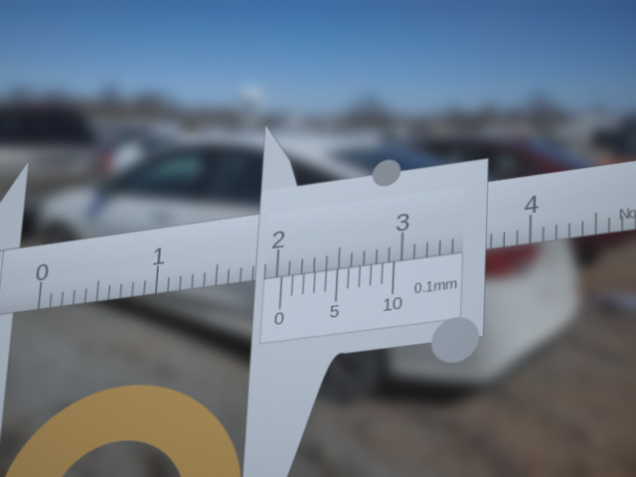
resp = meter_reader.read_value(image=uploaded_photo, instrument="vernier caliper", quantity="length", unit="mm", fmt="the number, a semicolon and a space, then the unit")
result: 20.4; mm
